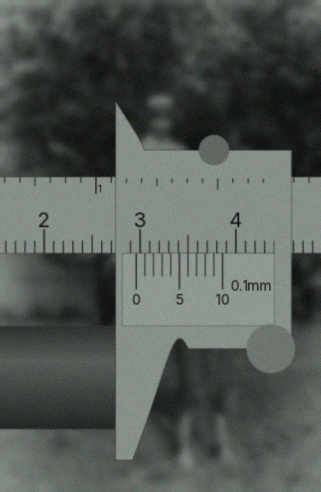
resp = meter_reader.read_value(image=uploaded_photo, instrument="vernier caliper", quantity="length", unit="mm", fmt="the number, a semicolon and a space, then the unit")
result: 29.6; mm
